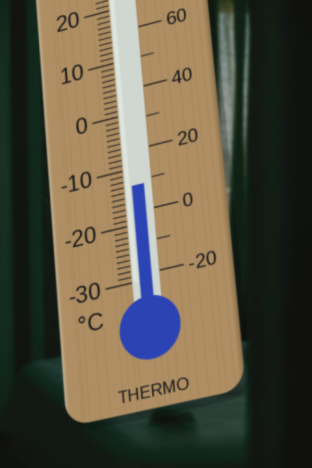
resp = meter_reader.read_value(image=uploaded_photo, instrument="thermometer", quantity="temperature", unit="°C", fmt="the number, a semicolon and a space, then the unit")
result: -13; °C
